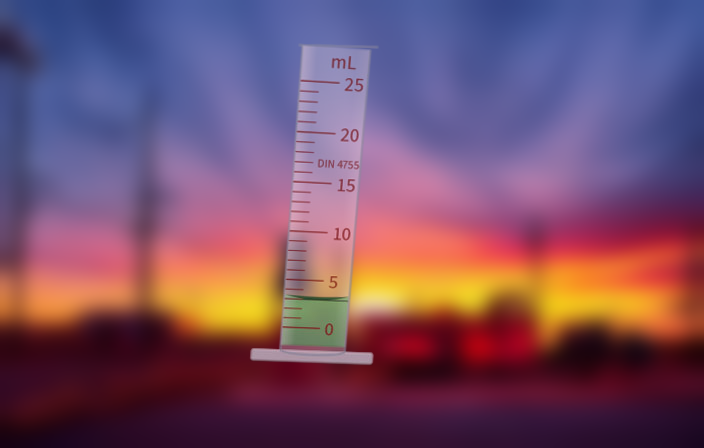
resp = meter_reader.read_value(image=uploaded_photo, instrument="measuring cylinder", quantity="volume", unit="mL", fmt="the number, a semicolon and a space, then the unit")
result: 3; mL
